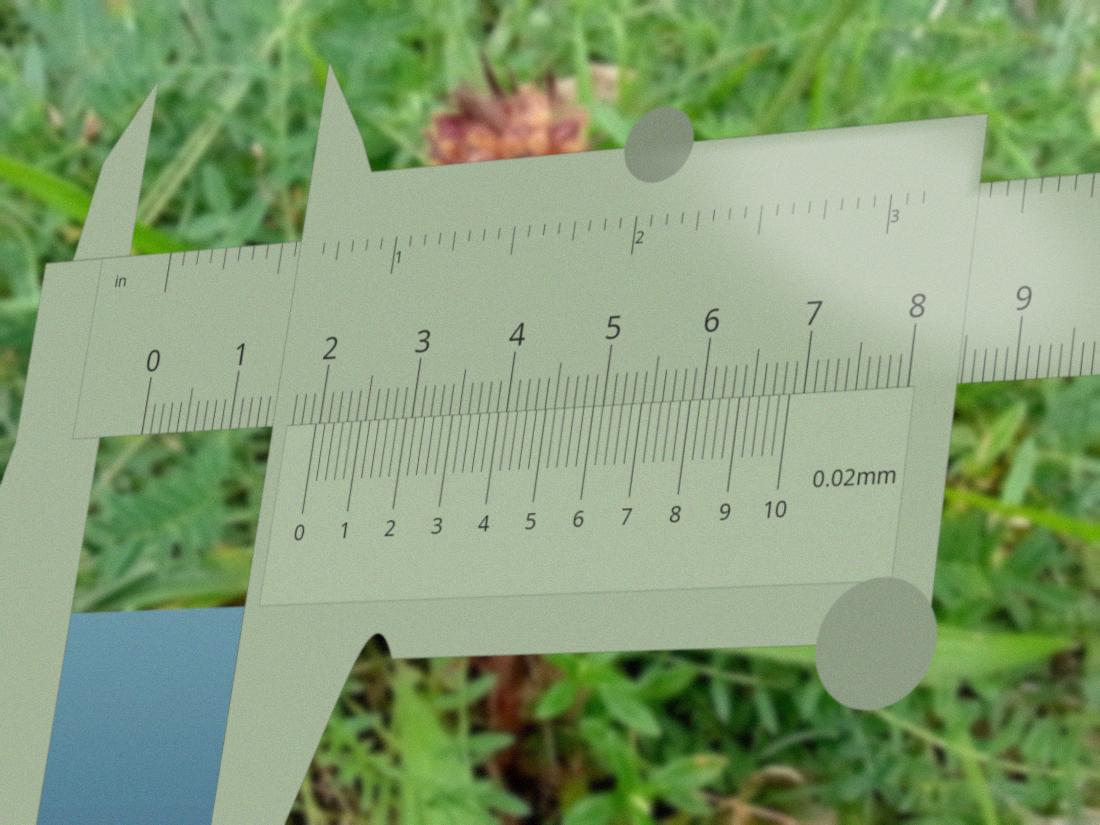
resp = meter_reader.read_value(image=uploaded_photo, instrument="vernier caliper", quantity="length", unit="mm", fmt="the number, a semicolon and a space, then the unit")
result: 19.6; mm
